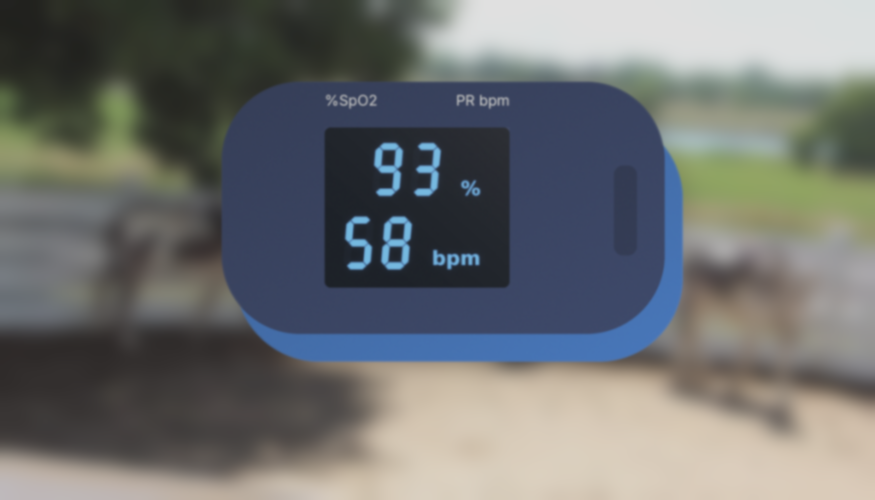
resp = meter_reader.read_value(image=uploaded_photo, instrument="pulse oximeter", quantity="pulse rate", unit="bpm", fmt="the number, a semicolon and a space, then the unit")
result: 58; bpm
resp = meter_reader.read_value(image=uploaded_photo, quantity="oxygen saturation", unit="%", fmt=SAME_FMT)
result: 93; %
